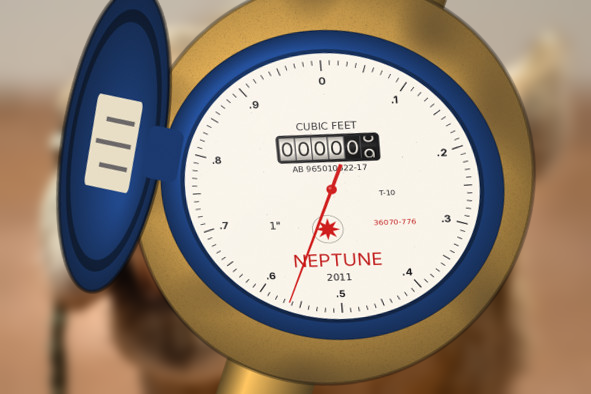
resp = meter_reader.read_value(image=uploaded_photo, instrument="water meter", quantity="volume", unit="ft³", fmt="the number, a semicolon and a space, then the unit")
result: 8.56; ft³
